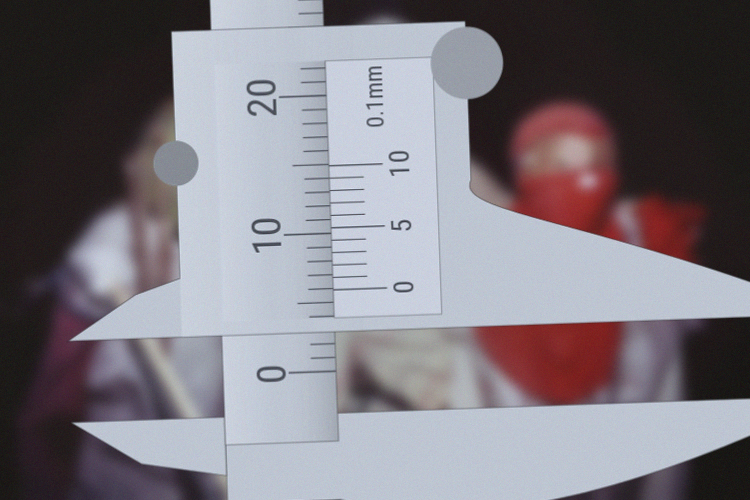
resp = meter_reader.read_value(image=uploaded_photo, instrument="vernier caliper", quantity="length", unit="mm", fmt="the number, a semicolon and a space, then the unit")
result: 5.9; mm
